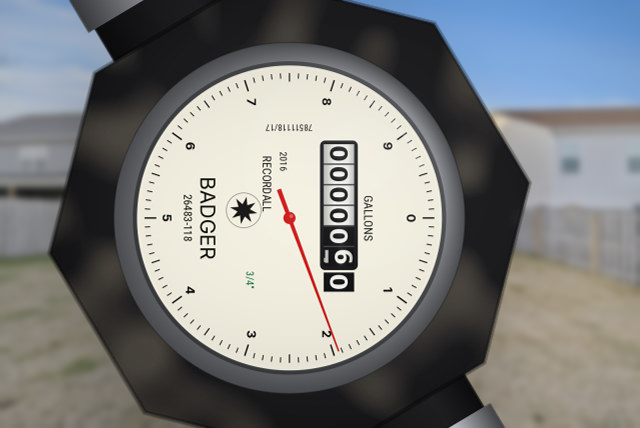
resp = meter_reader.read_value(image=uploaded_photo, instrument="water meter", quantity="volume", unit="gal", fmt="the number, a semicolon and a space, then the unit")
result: 61.9; gal
